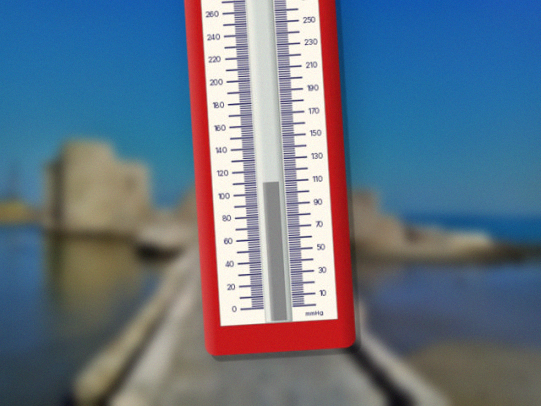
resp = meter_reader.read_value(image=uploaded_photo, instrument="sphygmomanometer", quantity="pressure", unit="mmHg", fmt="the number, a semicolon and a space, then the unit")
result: 110; mmHg
